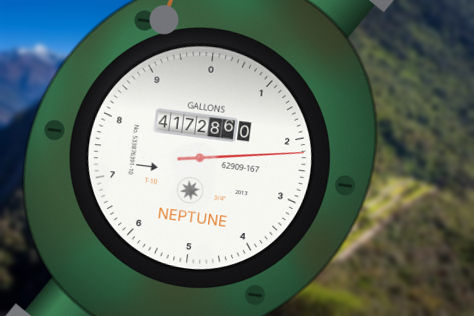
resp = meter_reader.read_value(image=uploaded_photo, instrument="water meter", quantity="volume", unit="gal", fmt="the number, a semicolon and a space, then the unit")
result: 4172862.2; gal
